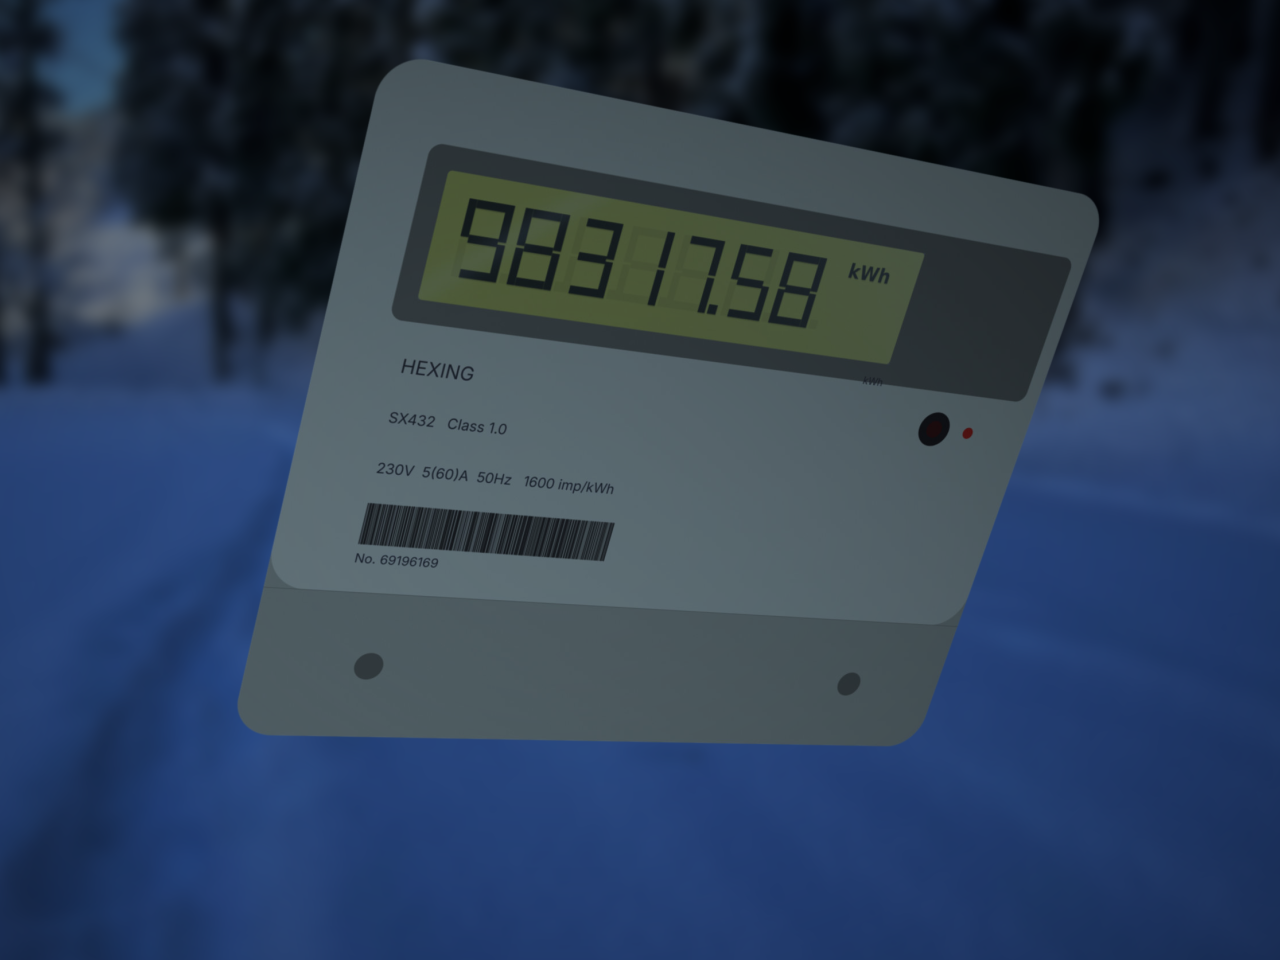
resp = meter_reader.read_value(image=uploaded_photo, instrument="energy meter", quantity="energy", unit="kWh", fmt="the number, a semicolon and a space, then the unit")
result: 98317.58; kWh
